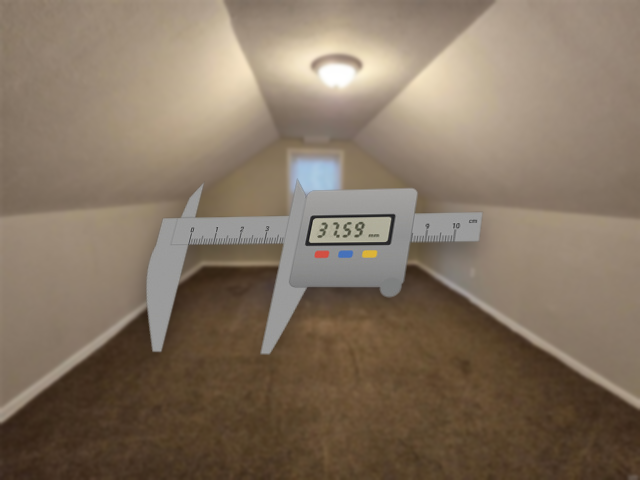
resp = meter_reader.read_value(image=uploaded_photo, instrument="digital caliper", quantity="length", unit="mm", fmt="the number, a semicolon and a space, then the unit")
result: 37.59; mm
